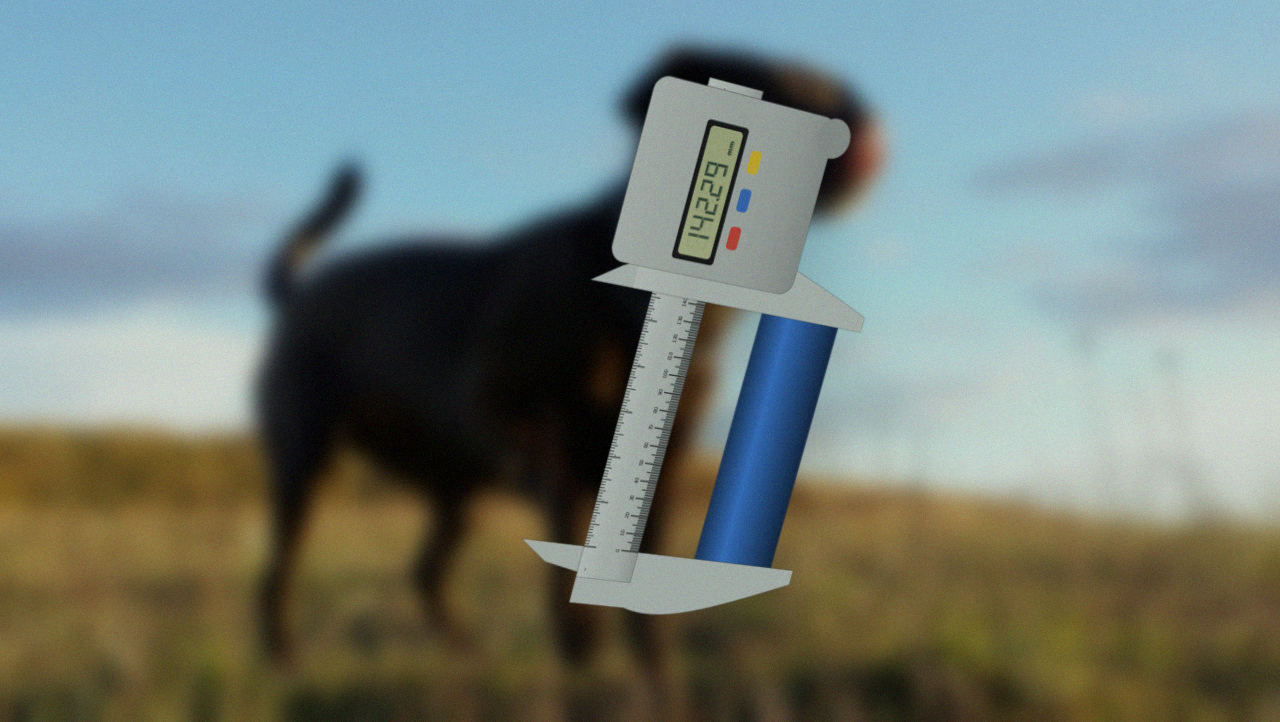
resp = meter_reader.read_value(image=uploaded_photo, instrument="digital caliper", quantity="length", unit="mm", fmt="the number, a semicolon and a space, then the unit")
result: 142.29; mm
